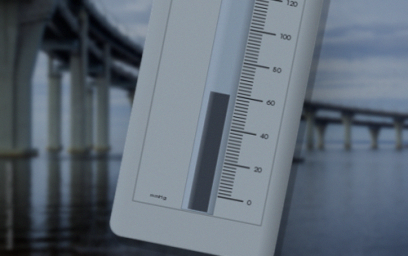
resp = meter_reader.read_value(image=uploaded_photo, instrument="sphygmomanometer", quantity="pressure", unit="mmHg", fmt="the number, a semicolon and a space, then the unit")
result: 60; mmHg
